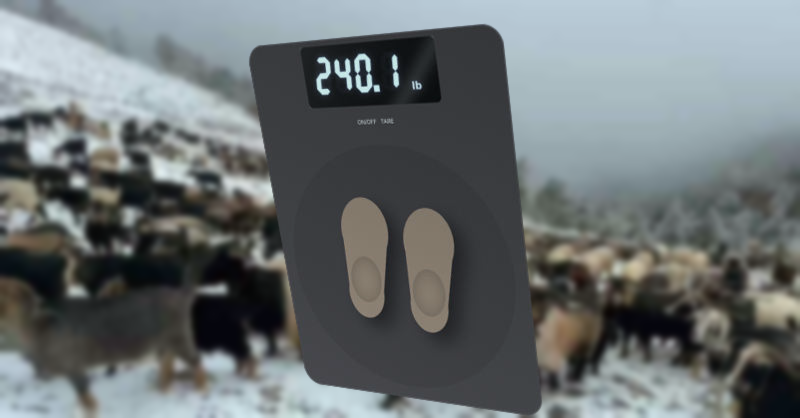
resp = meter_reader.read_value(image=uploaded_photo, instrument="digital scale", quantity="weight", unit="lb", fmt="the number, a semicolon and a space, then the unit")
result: 240.1; lb
